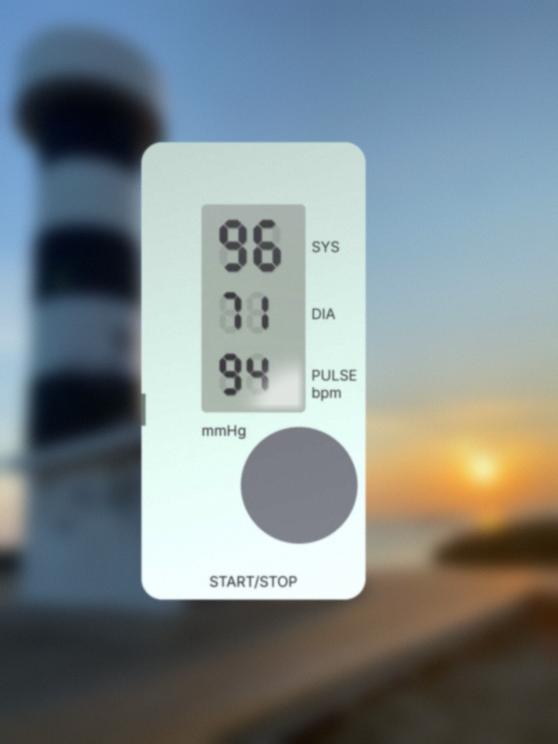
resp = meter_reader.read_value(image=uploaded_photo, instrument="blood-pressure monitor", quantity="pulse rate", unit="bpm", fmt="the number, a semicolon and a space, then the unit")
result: 94; bpm
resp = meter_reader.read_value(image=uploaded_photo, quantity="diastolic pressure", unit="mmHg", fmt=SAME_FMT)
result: 71; mmHg
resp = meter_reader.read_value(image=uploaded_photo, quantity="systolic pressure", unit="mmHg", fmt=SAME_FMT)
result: 96; mmHg
